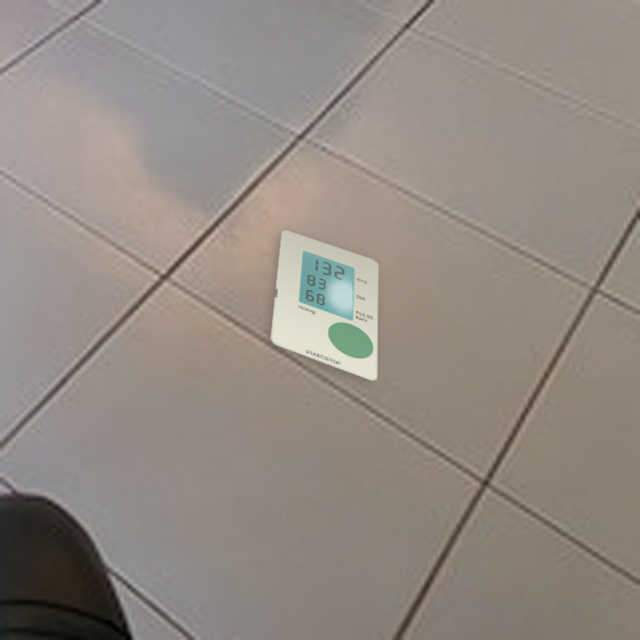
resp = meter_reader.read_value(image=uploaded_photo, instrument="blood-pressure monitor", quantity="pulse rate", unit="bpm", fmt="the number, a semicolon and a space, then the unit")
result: 68; bpm
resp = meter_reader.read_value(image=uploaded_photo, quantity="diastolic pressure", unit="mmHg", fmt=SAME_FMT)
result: 83; mmHg
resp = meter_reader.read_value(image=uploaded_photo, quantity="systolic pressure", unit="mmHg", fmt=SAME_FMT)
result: 132; mmHg
